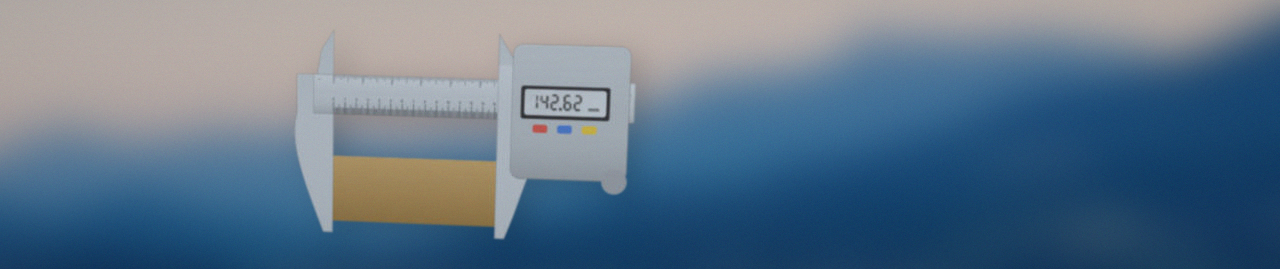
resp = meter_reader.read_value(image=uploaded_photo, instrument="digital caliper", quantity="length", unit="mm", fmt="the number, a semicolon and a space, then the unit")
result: 142.62; mm
